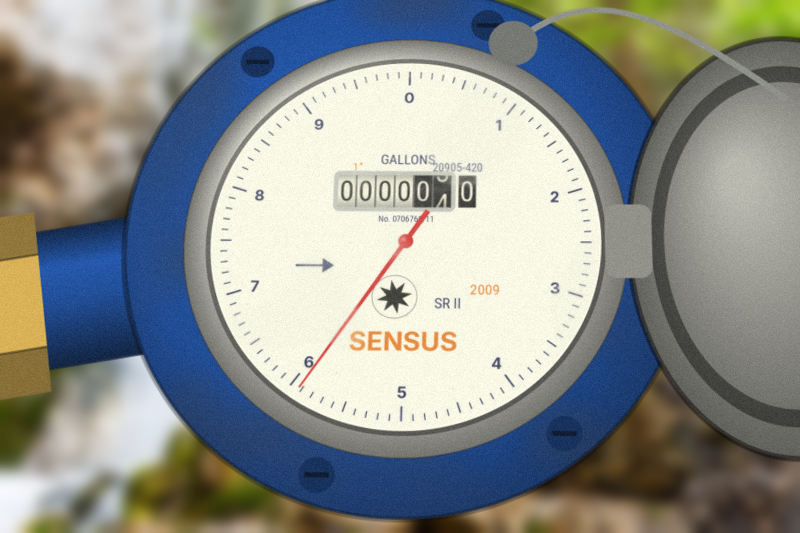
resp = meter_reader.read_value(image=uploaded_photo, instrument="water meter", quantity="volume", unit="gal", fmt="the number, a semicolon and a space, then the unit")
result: 35.9; gal
